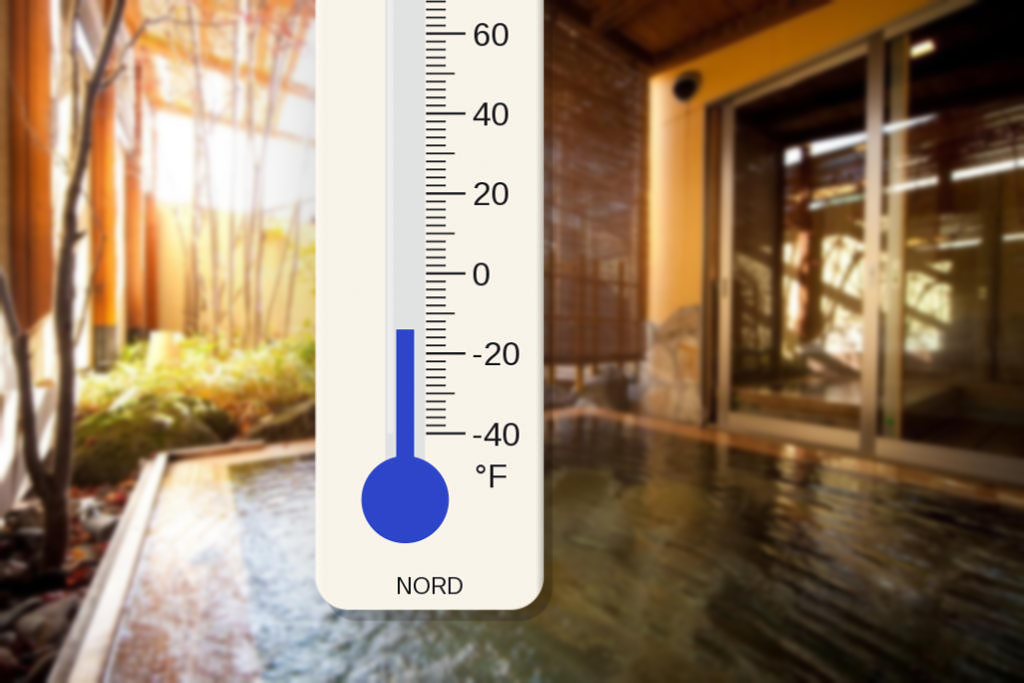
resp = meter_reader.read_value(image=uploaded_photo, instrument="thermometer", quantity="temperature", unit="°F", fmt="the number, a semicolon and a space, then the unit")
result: -14; °F
